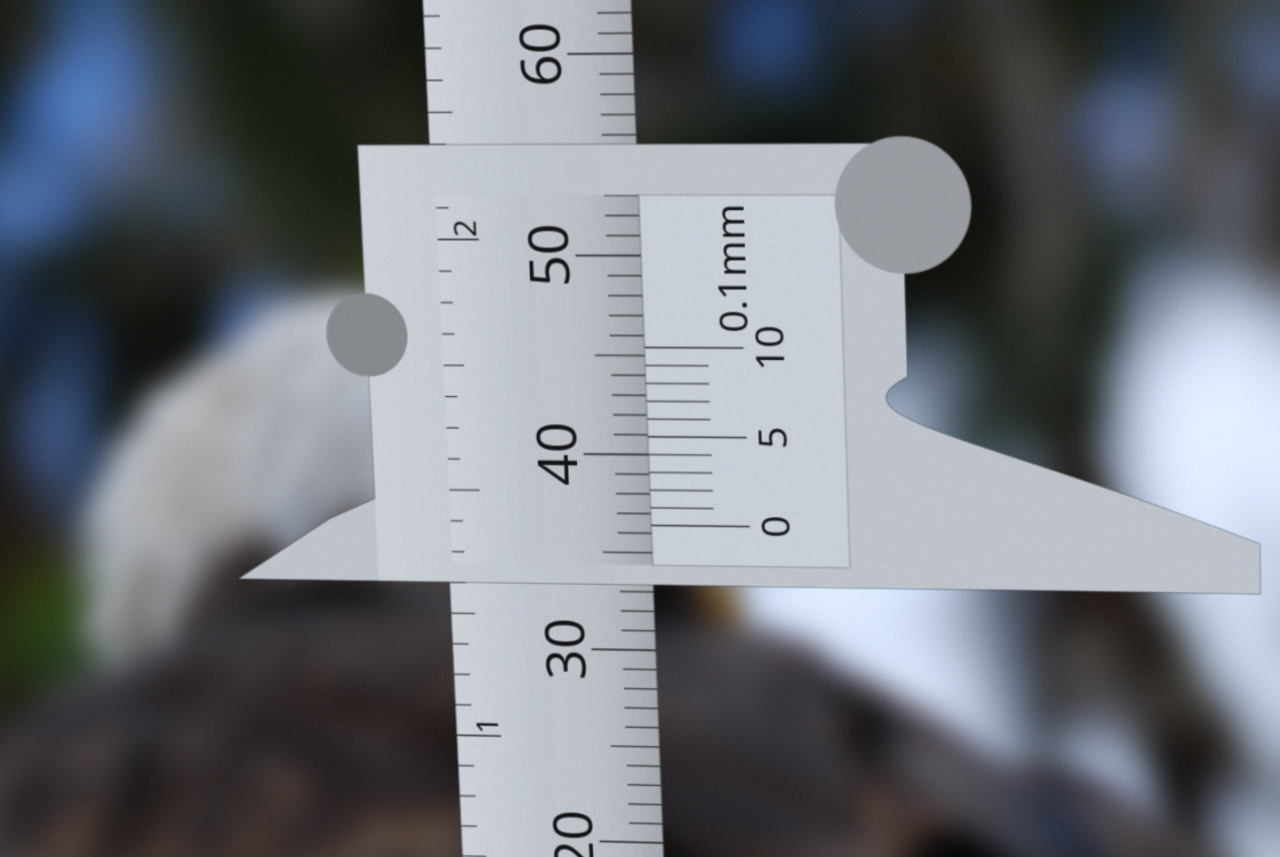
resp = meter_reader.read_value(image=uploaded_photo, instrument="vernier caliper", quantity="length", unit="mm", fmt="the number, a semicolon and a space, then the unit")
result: 36.4; mm
